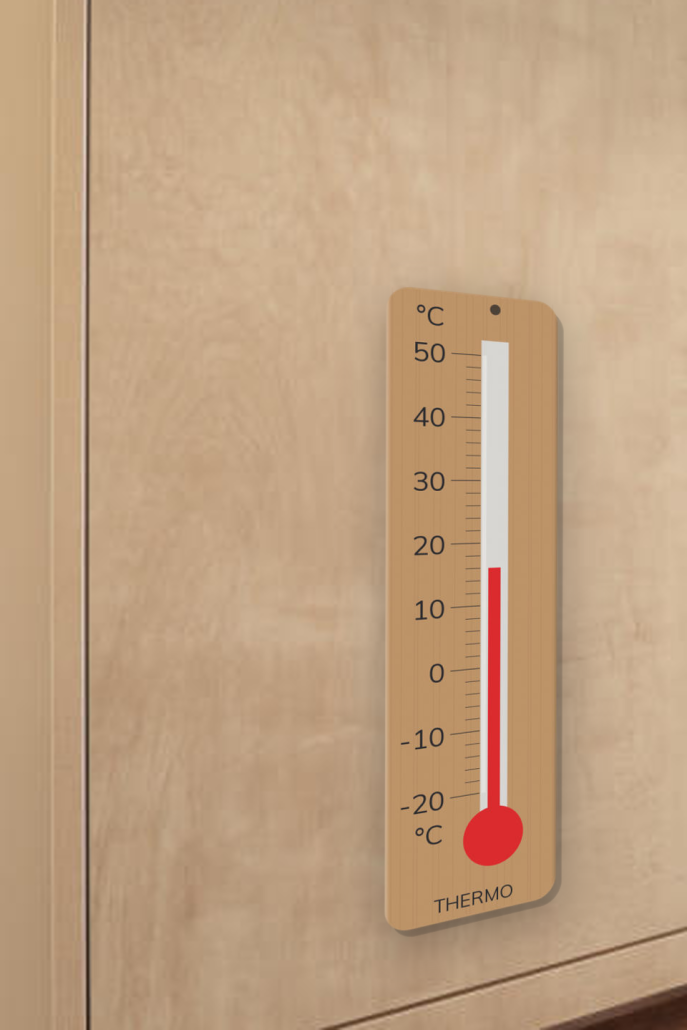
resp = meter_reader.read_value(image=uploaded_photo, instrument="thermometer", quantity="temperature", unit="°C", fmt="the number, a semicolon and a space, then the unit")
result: 16; °C
